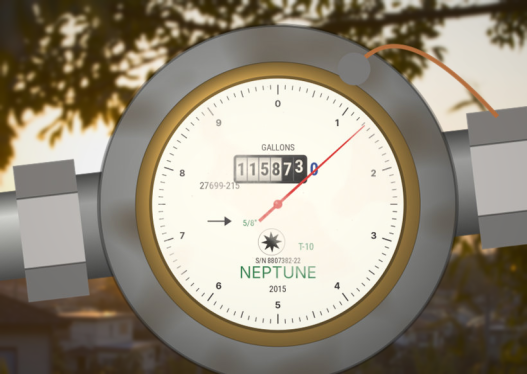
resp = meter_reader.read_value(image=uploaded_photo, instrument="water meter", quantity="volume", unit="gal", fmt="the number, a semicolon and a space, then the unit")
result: 1158731.3; gal
